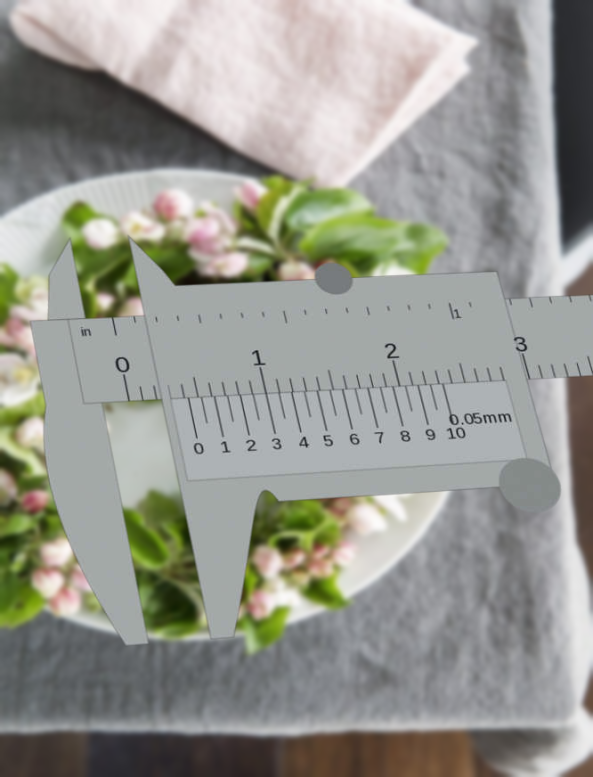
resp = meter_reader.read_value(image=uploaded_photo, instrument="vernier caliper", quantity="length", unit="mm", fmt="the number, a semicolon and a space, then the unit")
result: 4.3; mm
